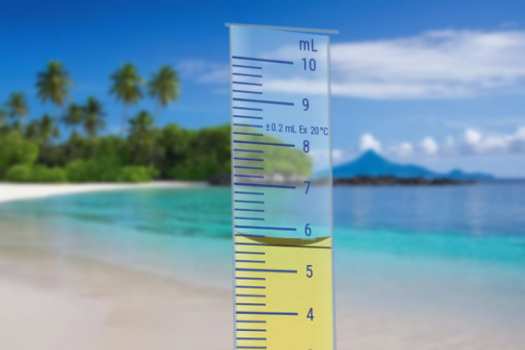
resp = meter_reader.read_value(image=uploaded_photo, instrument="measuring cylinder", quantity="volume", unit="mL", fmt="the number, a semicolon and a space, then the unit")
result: 5.6; mL
